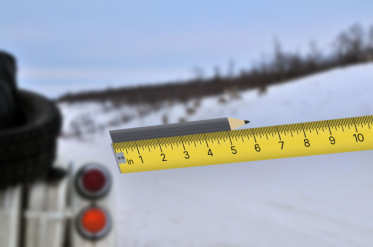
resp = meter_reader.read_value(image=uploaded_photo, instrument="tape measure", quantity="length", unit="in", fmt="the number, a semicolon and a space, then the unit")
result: 6; in
